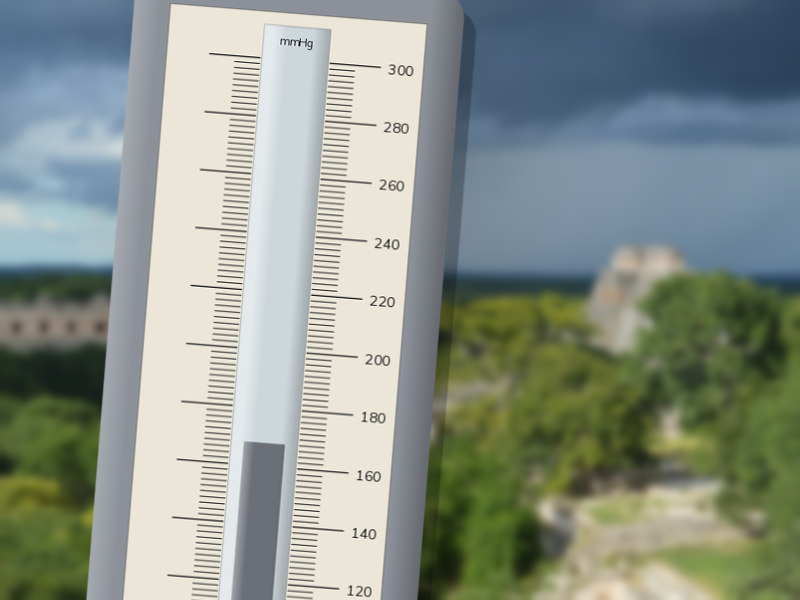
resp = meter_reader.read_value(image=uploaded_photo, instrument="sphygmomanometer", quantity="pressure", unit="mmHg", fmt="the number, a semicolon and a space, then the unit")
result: 168; mmHg
